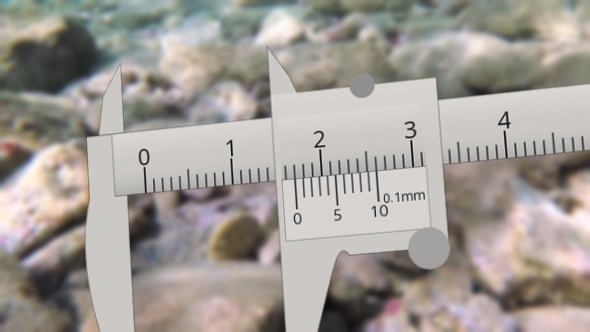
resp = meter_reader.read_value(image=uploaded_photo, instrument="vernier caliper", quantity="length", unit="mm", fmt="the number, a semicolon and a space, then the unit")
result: 17.0; mm
